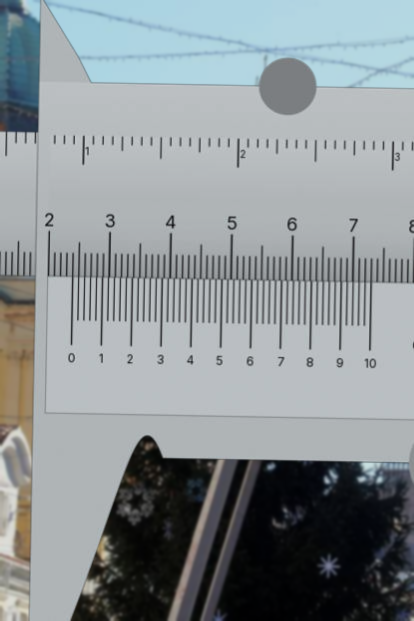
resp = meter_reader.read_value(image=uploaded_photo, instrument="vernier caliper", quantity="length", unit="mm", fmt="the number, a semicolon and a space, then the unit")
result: 24.0; mm
